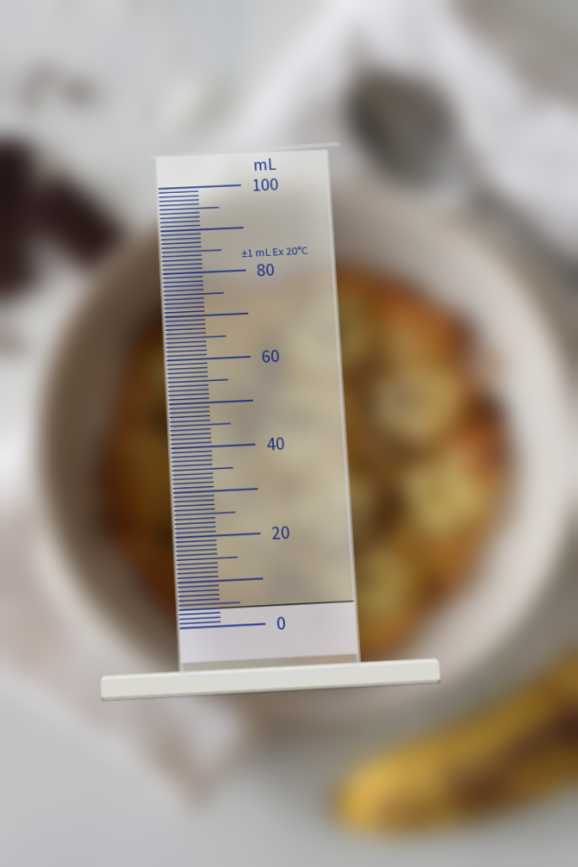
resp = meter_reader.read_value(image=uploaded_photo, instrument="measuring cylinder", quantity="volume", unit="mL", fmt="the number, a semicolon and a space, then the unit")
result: 4; mL
